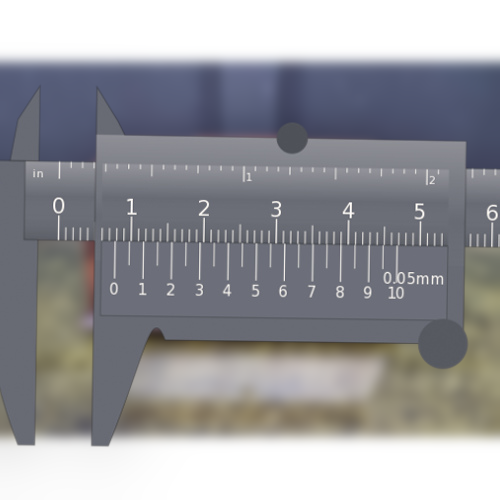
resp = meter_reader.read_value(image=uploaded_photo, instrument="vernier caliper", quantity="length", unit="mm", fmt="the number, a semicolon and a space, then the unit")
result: 7.8; mm
